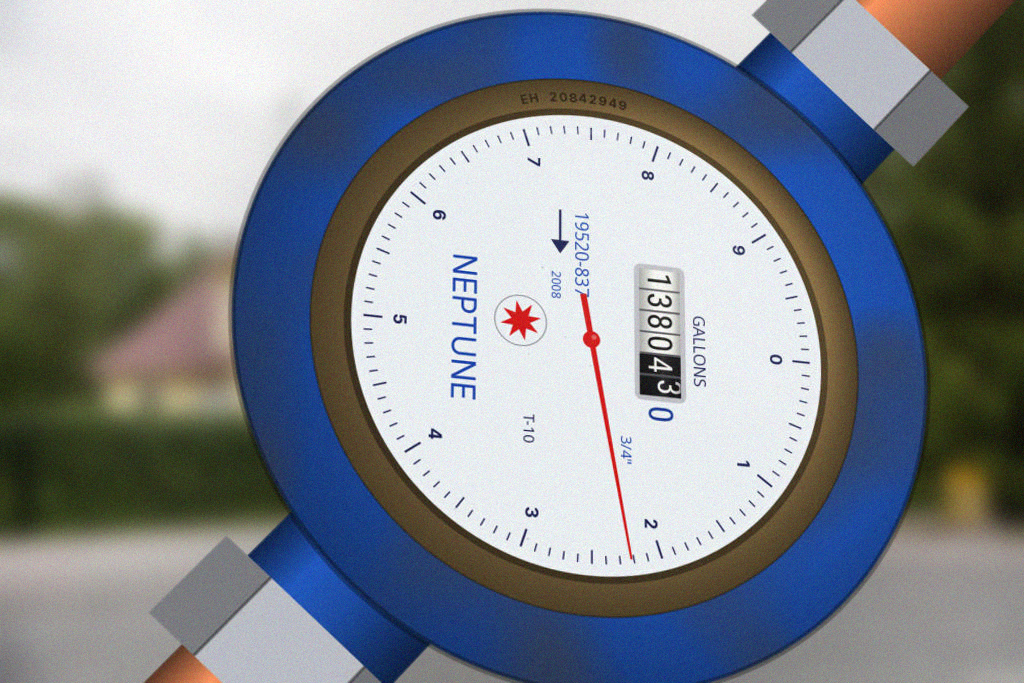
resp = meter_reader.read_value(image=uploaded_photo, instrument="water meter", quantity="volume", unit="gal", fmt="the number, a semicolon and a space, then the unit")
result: 1380432.2; gal
